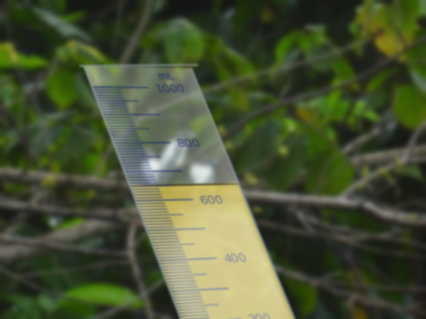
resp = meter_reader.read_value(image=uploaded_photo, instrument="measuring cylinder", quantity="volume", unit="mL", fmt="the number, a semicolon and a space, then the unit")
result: 650; mL
